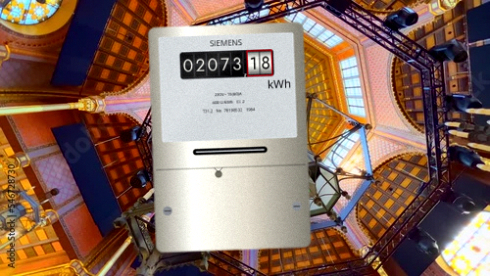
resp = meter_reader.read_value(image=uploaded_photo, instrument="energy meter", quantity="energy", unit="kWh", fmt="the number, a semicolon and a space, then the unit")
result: 2073.18; kWh
